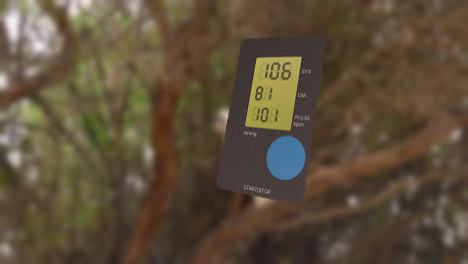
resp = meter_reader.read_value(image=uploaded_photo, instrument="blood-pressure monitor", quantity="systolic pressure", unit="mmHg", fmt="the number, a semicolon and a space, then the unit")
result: 106; mmHg
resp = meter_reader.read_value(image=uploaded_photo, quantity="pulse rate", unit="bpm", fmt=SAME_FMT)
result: 101; bpm
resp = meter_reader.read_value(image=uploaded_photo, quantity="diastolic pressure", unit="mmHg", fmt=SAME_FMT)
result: 81; mmHg
